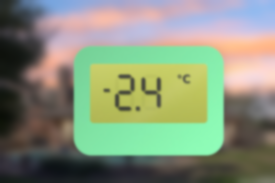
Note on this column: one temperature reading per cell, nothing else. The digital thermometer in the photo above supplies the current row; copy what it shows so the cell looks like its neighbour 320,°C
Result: -2.4,°C
